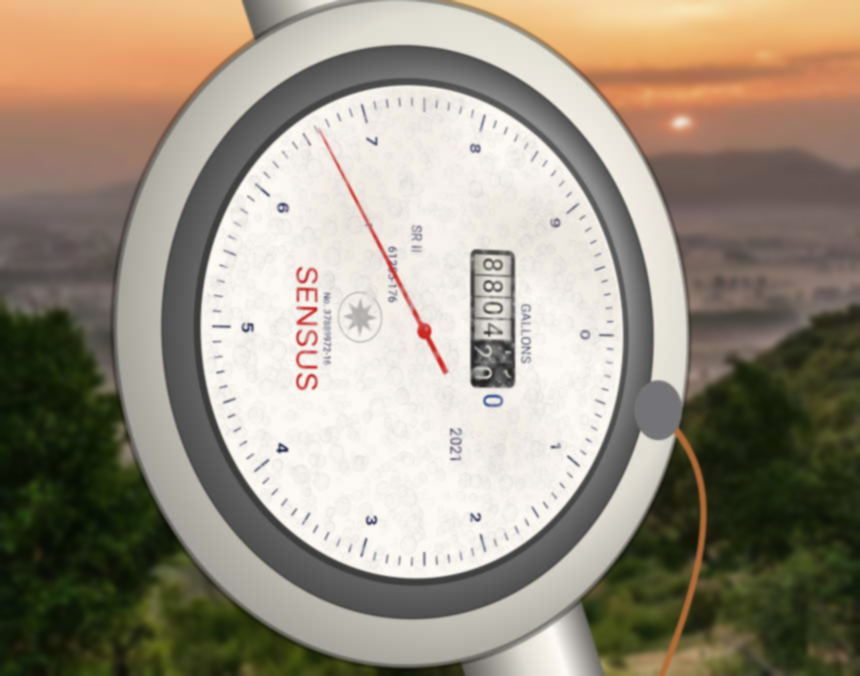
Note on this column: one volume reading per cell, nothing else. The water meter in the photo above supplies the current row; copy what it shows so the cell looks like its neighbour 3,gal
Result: 8804196.6,gal
